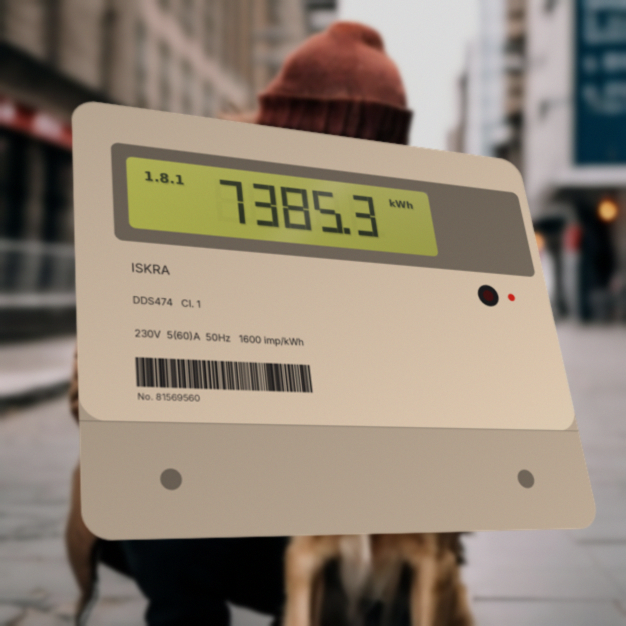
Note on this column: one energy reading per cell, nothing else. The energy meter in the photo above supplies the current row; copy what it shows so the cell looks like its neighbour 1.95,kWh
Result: 7385.3,kWh
